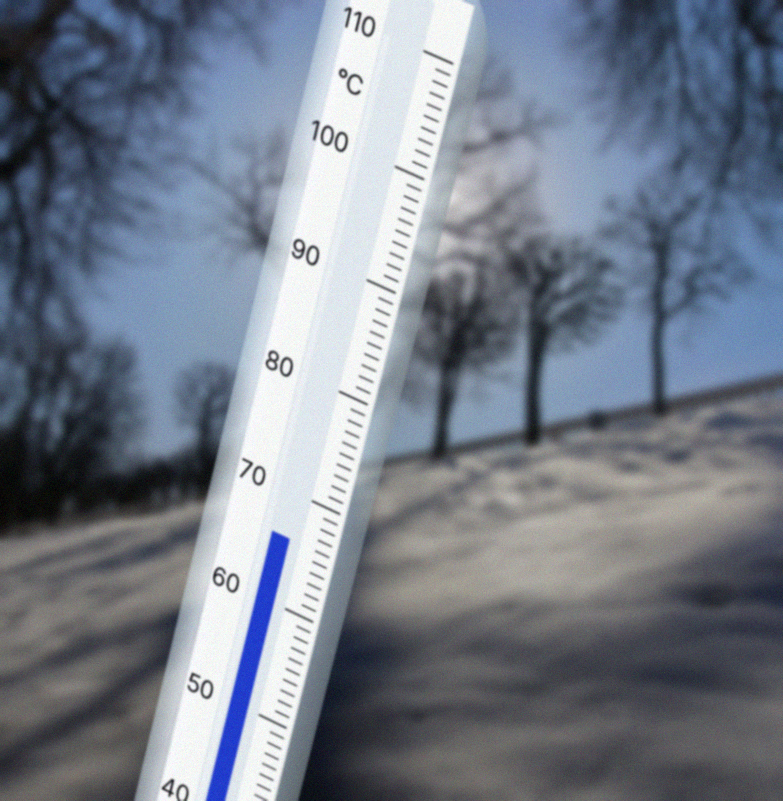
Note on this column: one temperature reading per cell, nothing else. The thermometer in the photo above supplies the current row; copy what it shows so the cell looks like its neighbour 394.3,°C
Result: 66,°C
